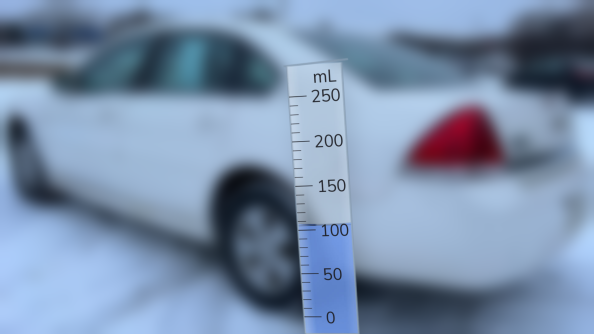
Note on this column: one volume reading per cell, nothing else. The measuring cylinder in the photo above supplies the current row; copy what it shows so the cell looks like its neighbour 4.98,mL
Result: 105,mL
